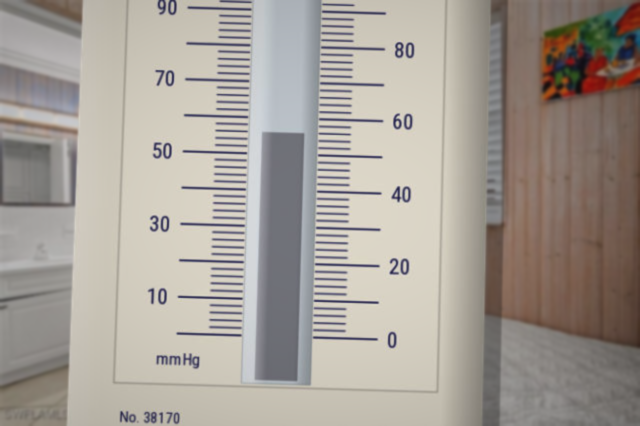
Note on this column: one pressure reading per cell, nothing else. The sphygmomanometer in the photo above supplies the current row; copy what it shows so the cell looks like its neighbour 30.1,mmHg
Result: 56,mmHg
